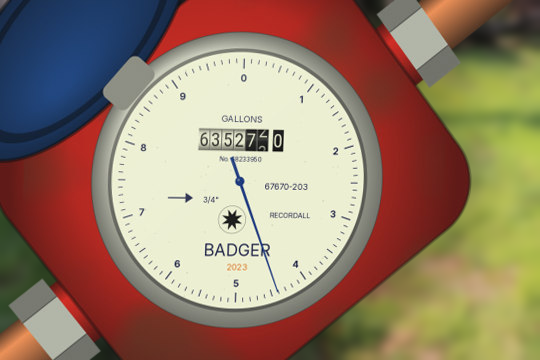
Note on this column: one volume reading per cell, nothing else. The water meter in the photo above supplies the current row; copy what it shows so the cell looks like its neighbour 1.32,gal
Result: 6352724.4,gal
